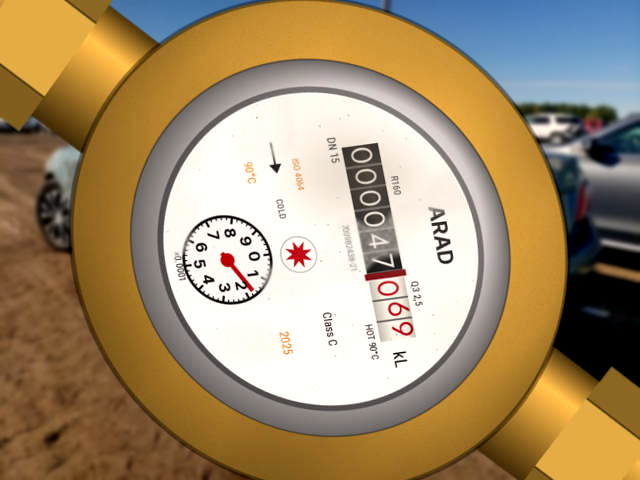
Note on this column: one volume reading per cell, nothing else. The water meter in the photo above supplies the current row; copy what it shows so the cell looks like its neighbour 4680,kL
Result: 47.0691,kL
